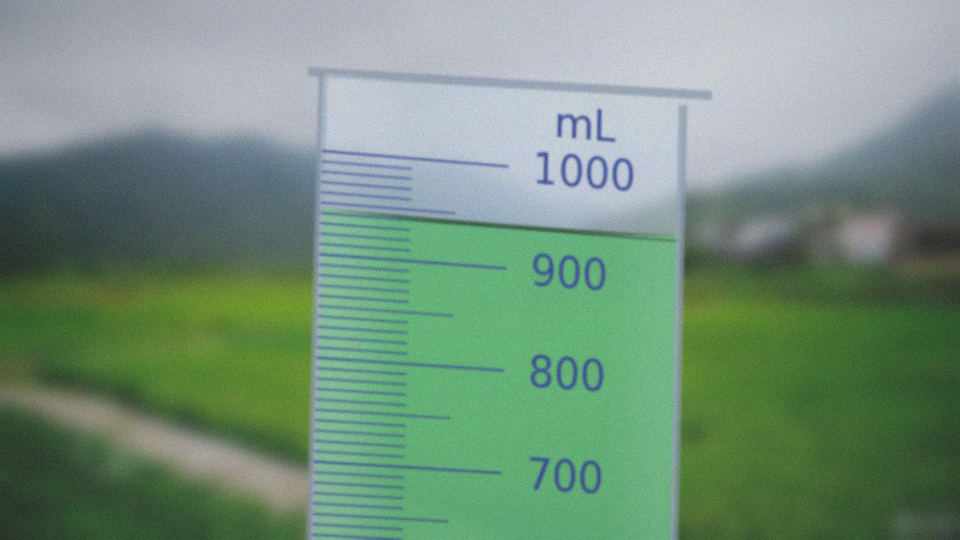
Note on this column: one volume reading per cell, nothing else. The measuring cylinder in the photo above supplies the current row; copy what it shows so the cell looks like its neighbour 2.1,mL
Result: 940,mL
